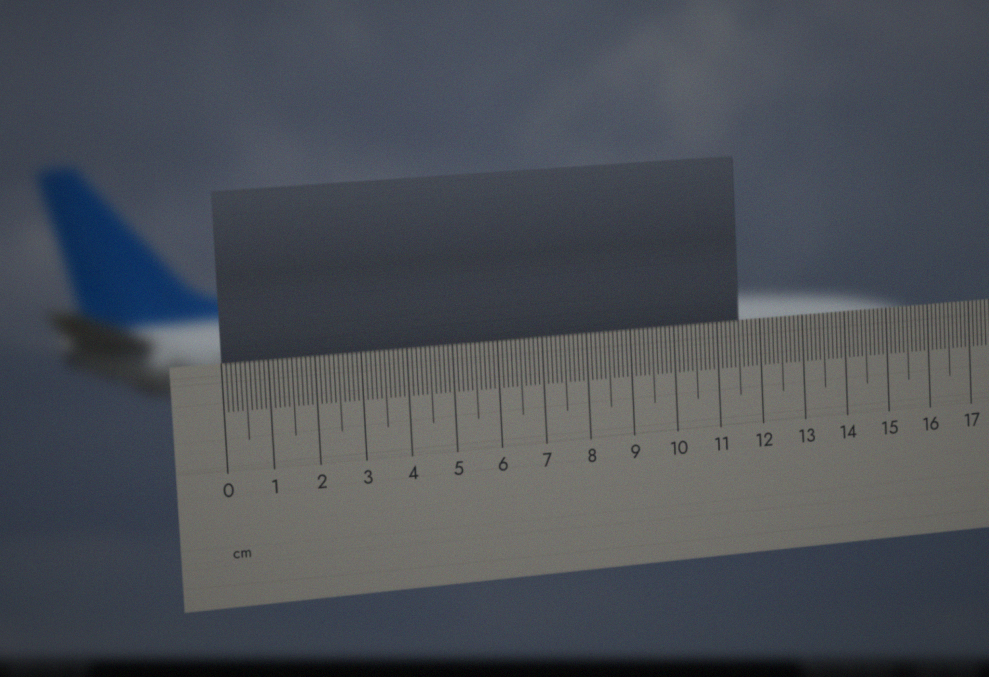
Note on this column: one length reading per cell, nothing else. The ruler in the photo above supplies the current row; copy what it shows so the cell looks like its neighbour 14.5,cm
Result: 11.5,cm
